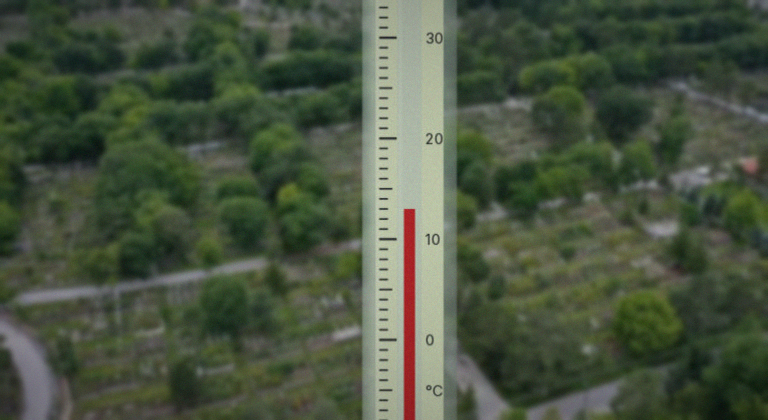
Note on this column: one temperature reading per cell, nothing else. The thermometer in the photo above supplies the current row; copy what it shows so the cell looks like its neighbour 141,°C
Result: 13,°C
